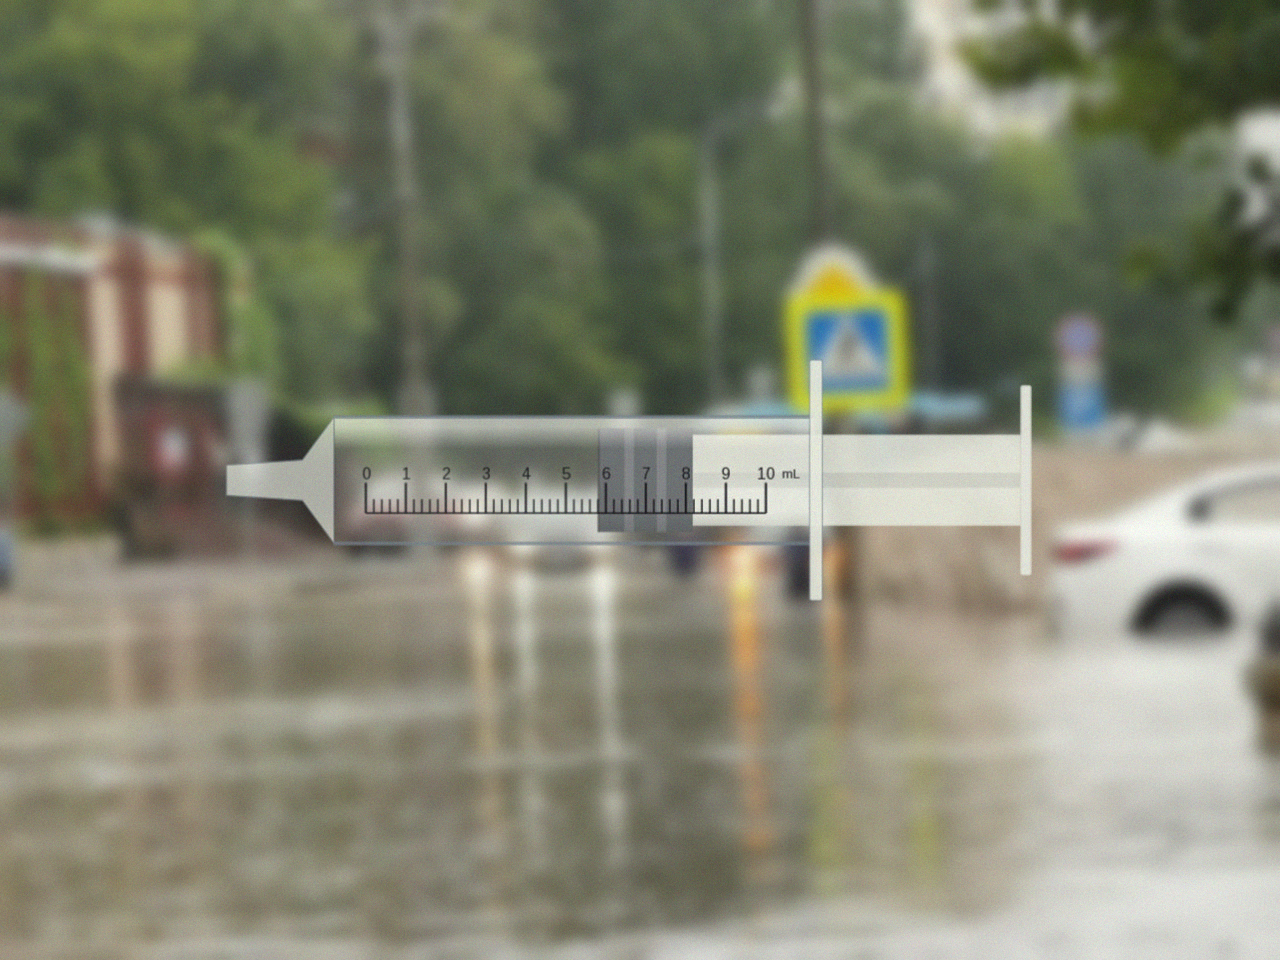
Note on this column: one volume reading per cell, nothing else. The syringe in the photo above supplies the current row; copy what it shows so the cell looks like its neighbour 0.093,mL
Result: 5.8,mL
